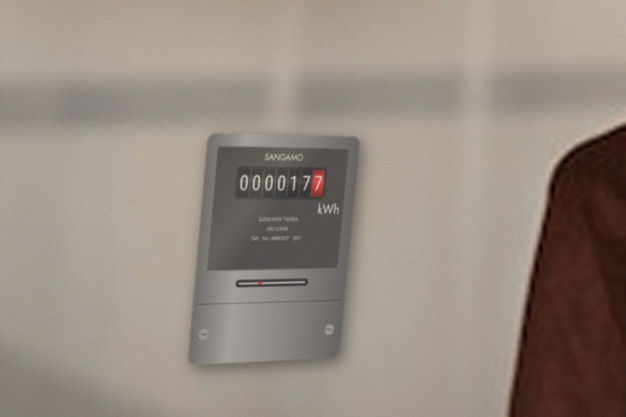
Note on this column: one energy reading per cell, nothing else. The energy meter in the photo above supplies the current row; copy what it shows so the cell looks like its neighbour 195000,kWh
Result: 17.7,kWh
